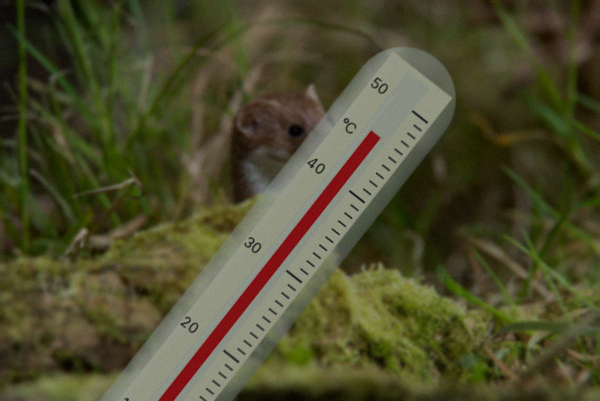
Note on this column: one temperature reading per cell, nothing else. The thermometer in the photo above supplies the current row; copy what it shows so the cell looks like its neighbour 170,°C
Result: 46,°C
